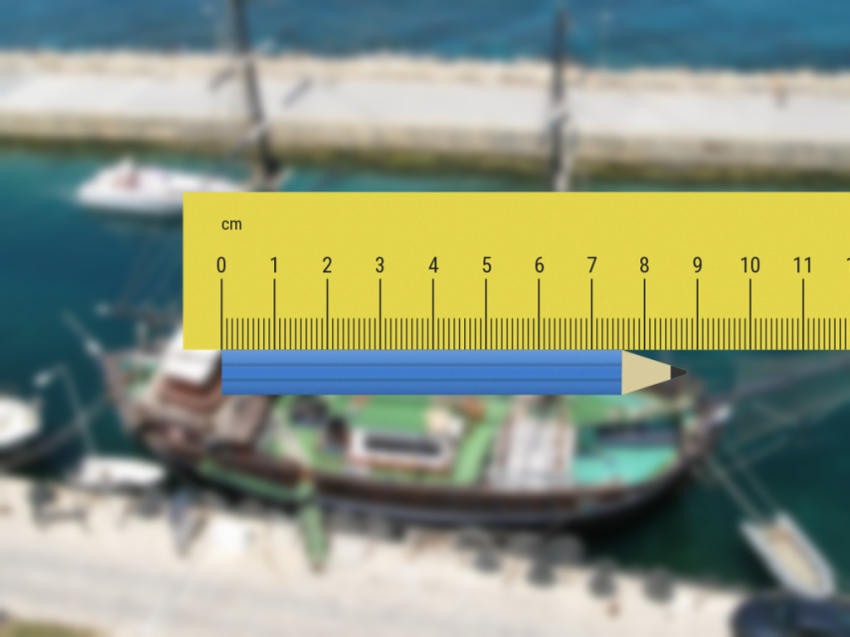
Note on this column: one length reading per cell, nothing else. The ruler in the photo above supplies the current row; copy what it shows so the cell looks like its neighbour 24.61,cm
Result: 8.8,cm
